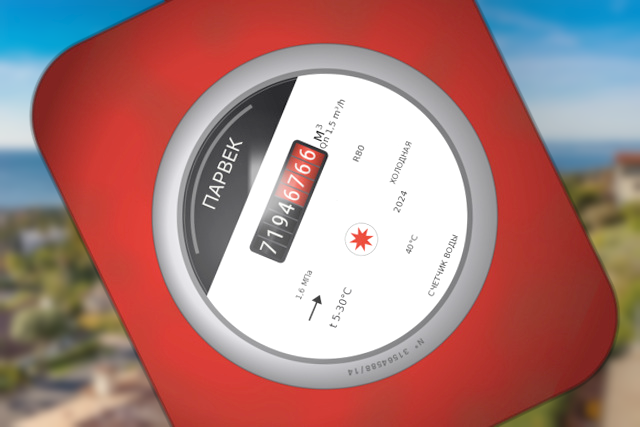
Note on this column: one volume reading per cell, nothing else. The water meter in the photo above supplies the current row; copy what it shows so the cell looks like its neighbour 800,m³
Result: 7194.6766,m³
